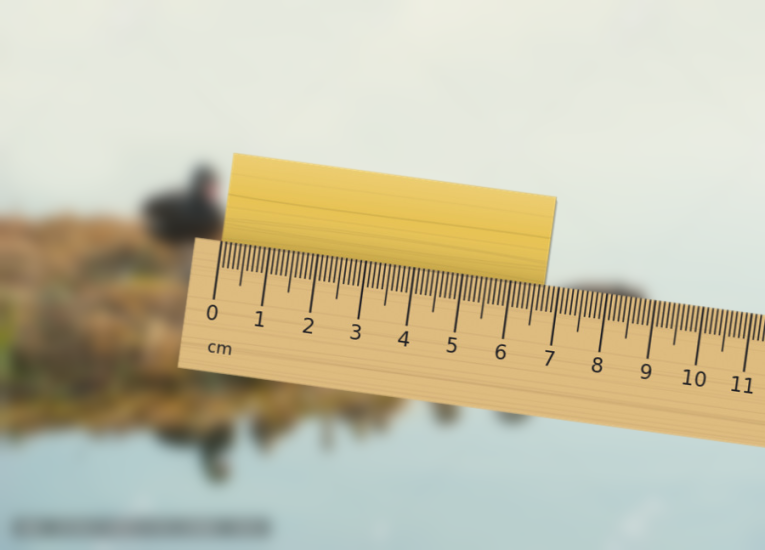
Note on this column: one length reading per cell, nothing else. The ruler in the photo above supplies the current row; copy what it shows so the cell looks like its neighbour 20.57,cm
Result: 6.7,cm
